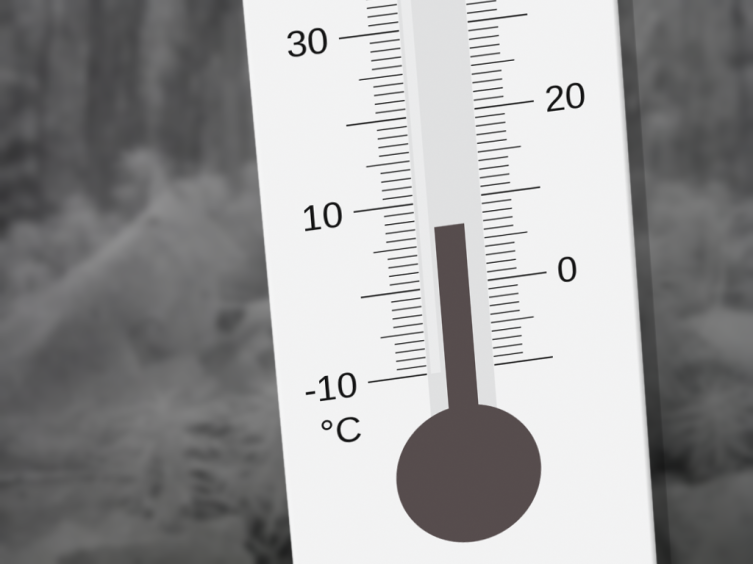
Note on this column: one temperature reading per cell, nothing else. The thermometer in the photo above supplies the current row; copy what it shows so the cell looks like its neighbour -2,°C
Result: 7,°C
